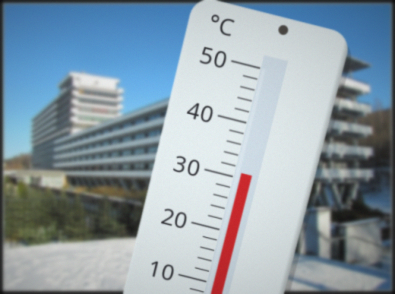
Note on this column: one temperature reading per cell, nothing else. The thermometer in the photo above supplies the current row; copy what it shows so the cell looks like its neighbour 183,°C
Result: 31,°C
